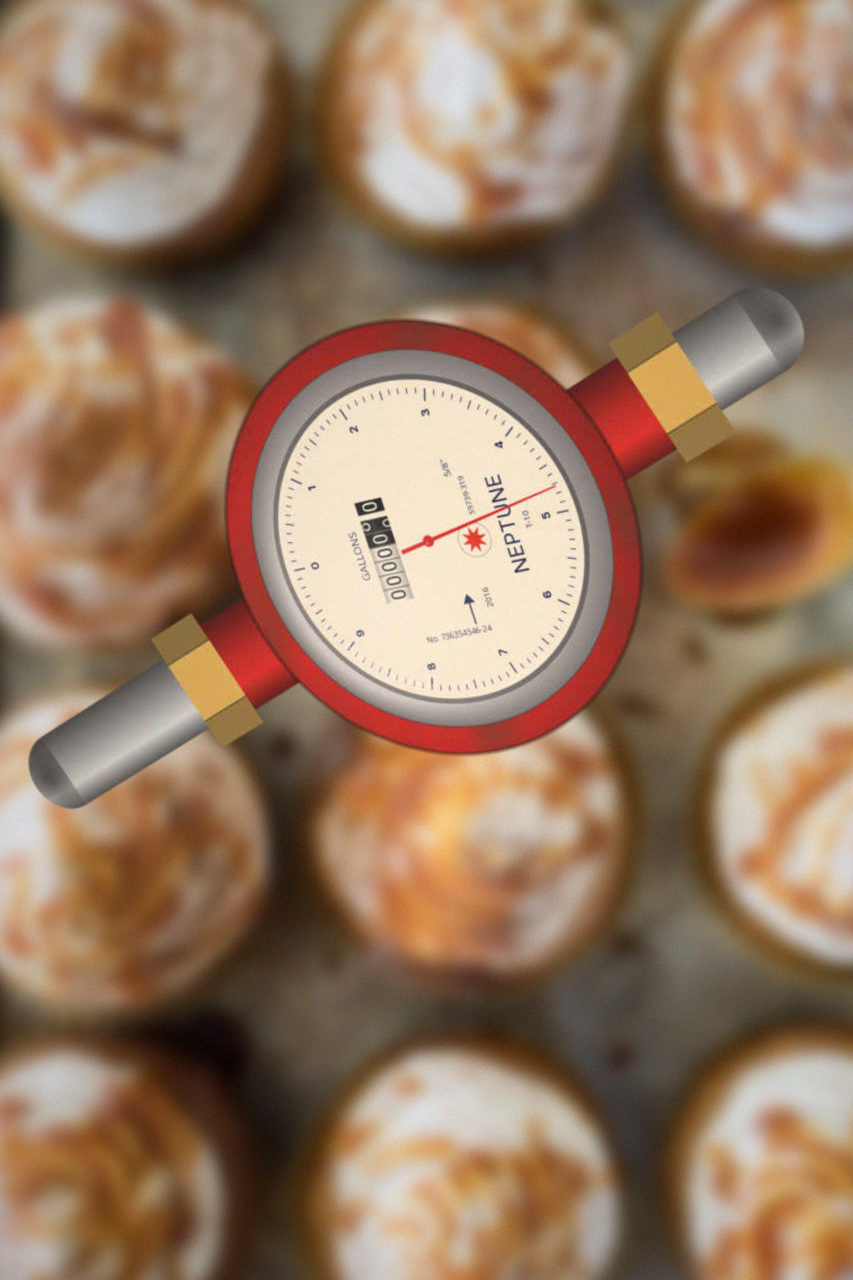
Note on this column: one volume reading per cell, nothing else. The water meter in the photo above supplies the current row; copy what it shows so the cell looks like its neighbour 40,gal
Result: 84.7,gal
